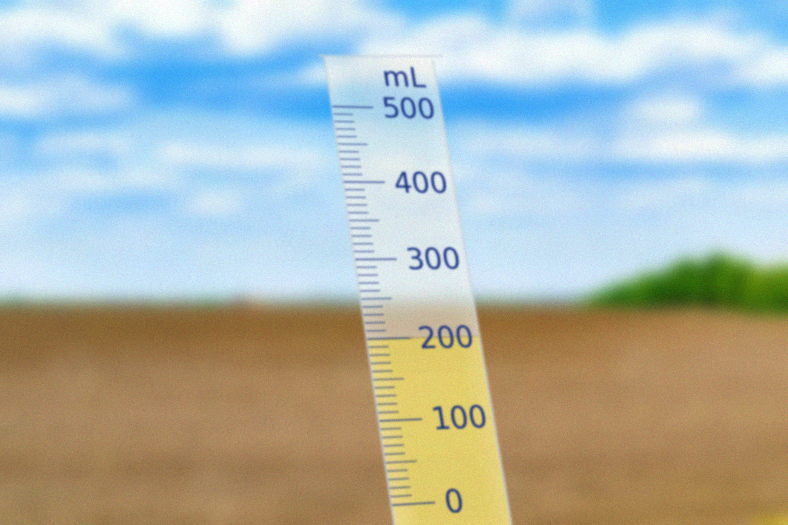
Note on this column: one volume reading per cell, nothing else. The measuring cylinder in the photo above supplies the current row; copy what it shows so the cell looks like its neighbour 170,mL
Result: 200,mL
